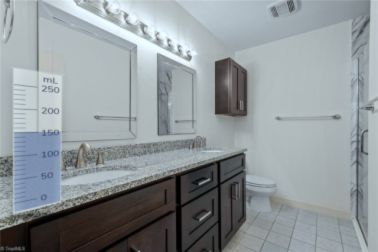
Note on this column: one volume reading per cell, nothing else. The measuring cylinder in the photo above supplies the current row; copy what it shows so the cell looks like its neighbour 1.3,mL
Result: 150,mL
